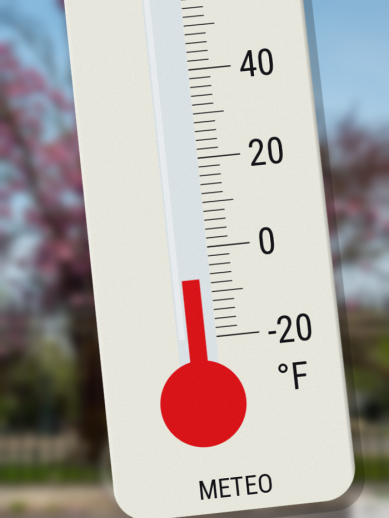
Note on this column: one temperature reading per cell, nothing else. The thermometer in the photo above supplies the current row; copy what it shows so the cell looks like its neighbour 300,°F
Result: -7,°F
